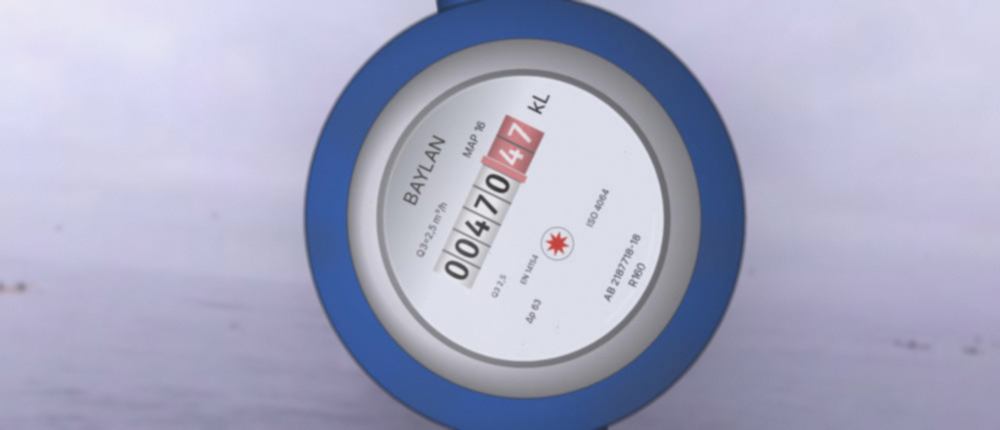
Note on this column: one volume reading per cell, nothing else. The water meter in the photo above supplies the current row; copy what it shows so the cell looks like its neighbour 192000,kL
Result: 470.47,kL
